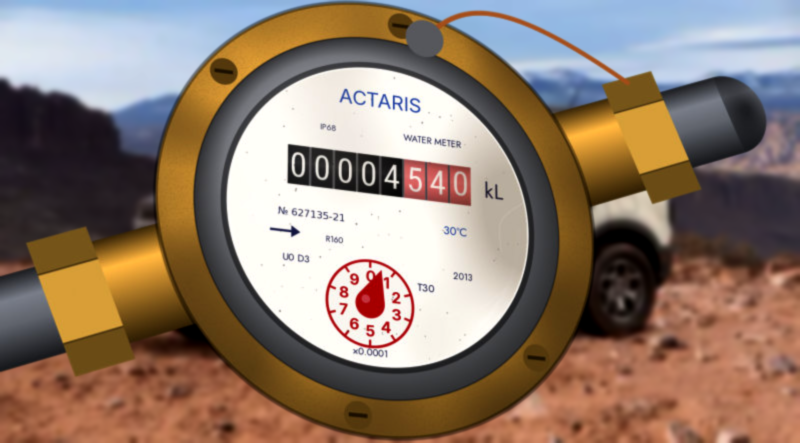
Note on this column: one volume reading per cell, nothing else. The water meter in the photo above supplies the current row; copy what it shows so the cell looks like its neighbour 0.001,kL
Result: 4.5400,kL
